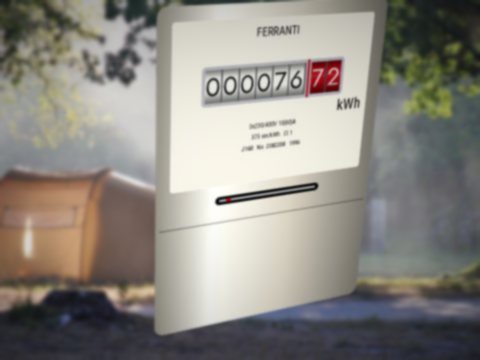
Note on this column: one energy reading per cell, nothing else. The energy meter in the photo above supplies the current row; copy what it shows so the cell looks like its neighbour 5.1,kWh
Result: 76.72,kWh
